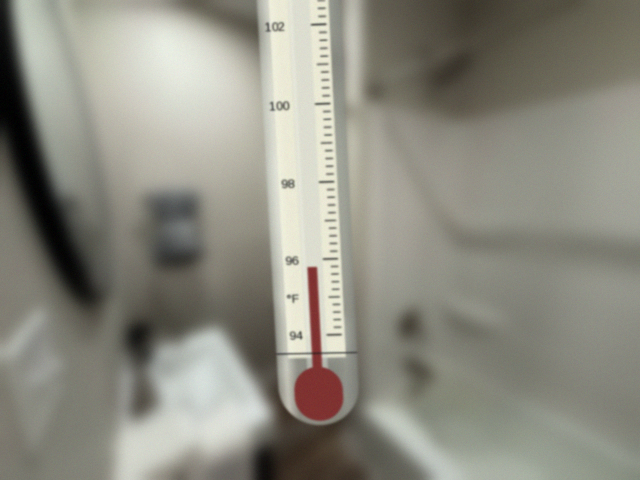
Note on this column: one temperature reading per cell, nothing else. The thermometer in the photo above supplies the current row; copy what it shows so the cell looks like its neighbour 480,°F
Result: 95.8,°F
